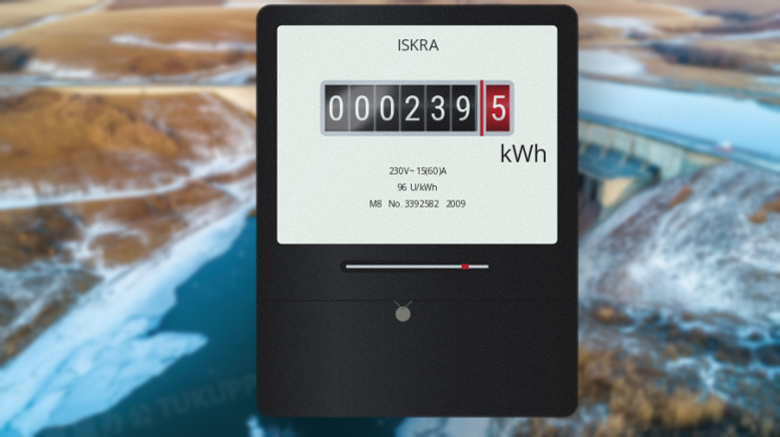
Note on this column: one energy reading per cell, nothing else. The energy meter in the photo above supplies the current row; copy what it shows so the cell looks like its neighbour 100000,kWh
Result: 239.5,kWh
